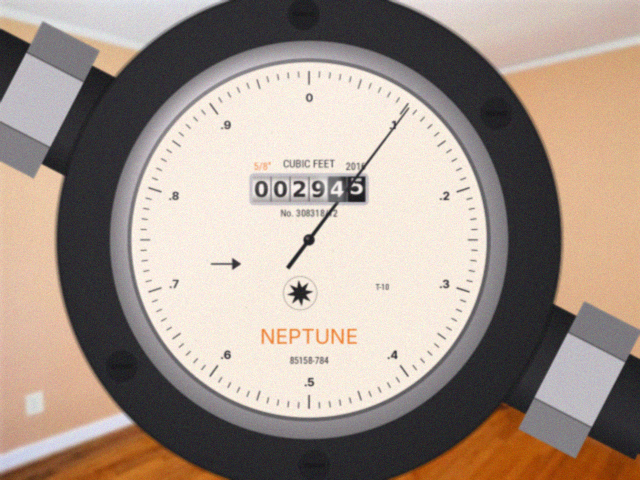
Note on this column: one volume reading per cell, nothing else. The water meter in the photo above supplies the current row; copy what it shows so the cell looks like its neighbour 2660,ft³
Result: 2945.10,ft³
